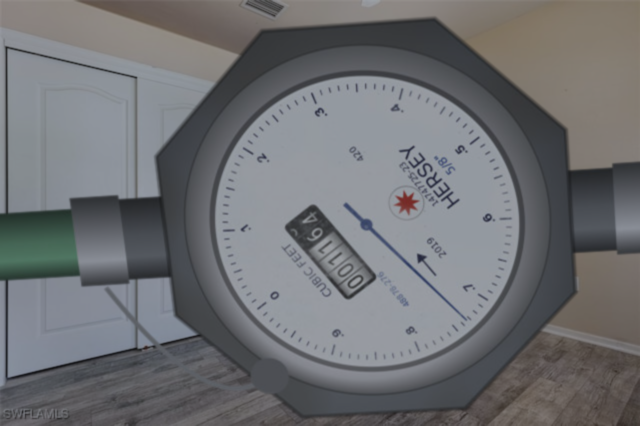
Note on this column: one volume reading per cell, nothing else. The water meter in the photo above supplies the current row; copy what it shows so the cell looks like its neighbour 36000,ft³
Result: 1163.73,ft³
